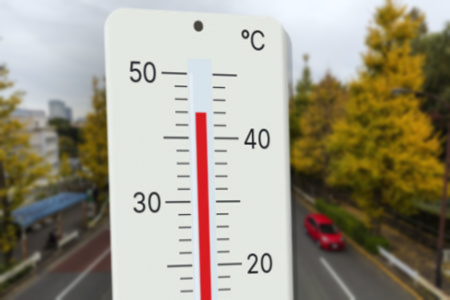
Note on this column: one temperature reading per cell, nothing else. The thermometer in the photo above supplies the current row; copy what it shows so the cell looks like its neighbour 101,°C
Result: 44,°C
